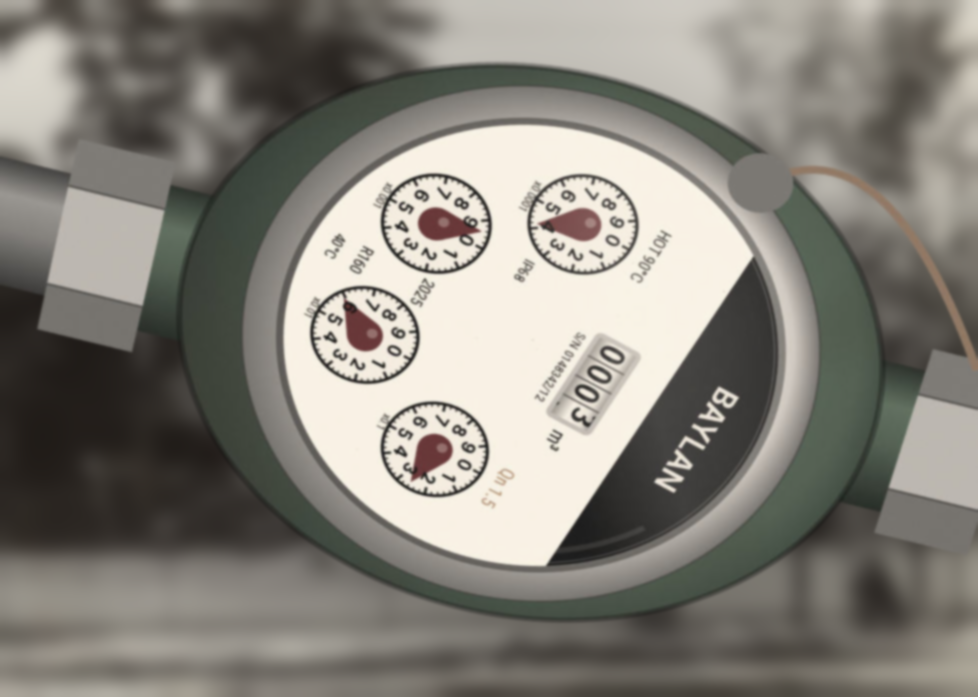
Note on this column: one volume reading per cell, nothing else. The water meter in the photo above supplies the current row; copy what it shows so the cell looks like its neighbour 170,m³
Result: 3.2594,m³
